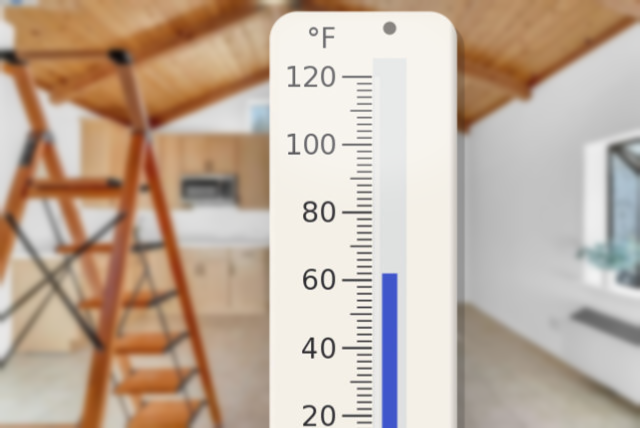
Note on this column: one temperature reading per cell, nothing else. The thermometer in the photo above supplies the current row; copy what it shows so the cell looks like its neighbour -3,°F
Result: 62,°F
